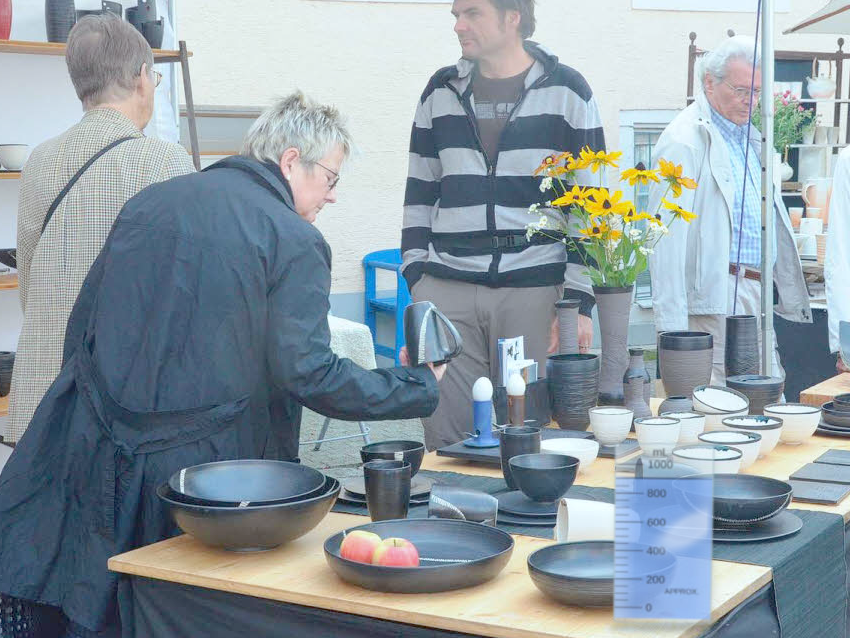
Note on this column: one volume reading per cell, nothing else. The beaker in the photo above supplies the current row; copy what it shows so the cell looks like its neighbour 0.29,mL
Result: 900,mL
